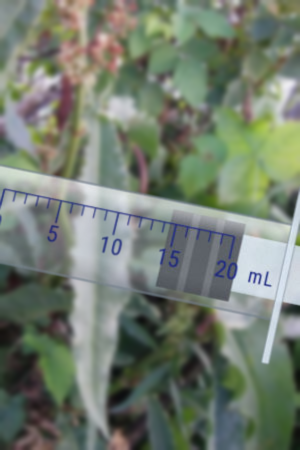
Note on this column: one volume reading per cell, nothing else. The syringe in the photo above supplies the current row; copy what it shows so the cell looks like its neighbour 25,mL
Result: 14.5,mL
